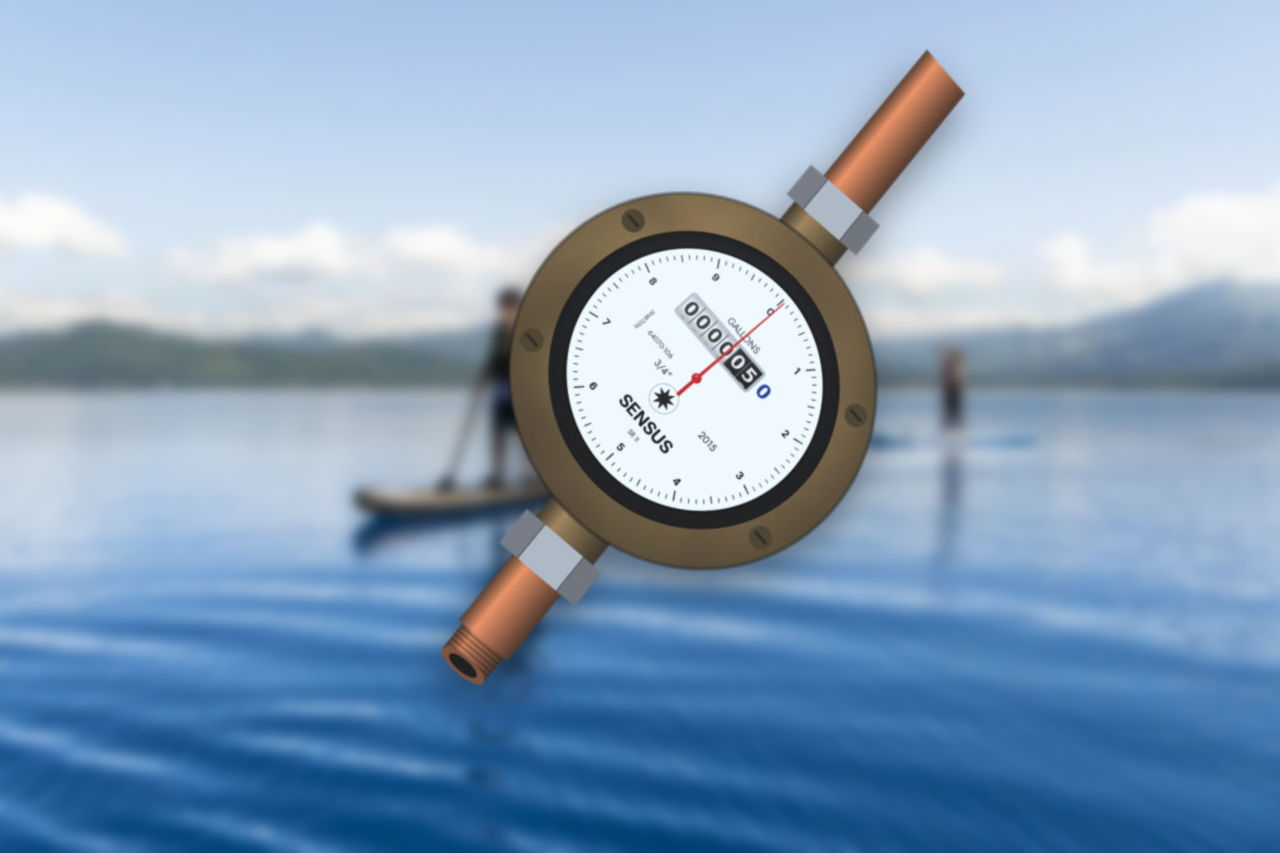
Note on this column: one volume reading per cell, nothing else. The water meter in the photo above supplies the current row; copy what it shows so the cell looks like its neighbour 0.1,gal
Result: 50.0,gal
